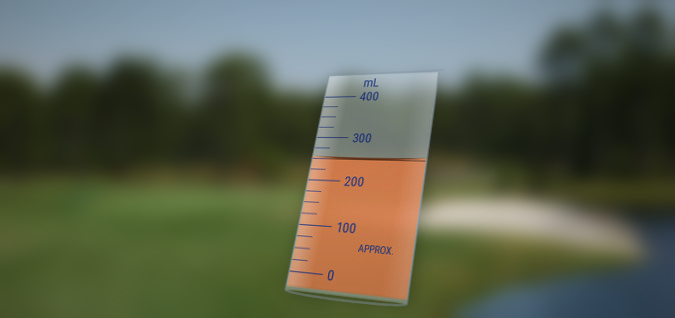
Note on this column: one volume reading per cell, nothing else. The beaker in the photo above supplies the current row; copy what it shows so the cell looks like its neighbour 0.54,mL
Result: 250,mL
